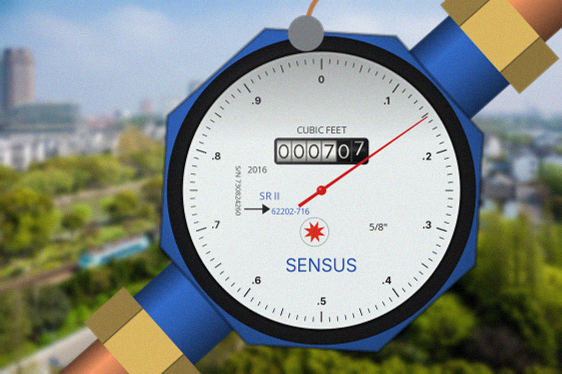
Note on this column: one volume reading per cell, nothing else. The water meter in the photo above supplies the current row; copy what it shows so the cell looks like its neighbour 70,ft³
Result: 707.15,ft³
